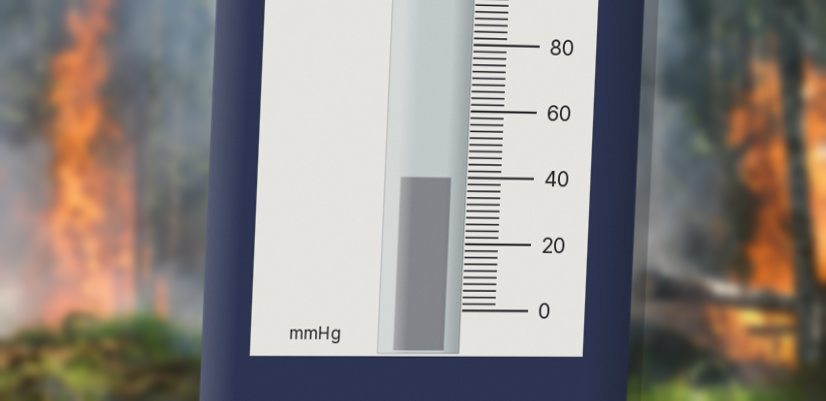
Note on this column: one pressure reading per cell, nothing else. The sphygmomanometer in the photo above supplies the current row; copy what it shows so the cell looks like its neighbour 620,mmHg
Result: 40,mmHg
